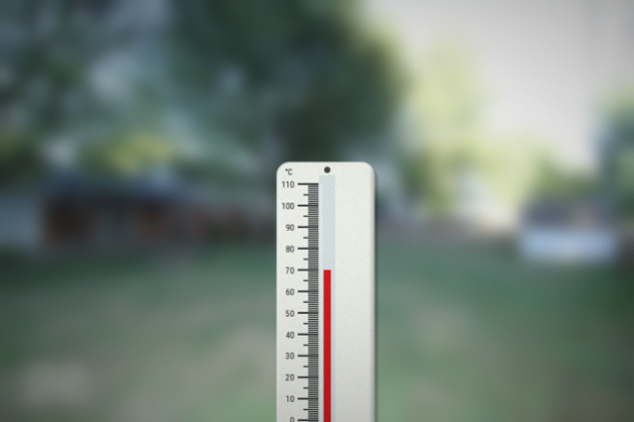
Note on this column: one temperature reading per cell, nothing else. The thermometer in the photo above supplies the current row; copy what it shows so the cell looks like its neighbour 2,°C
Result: 70,°C
